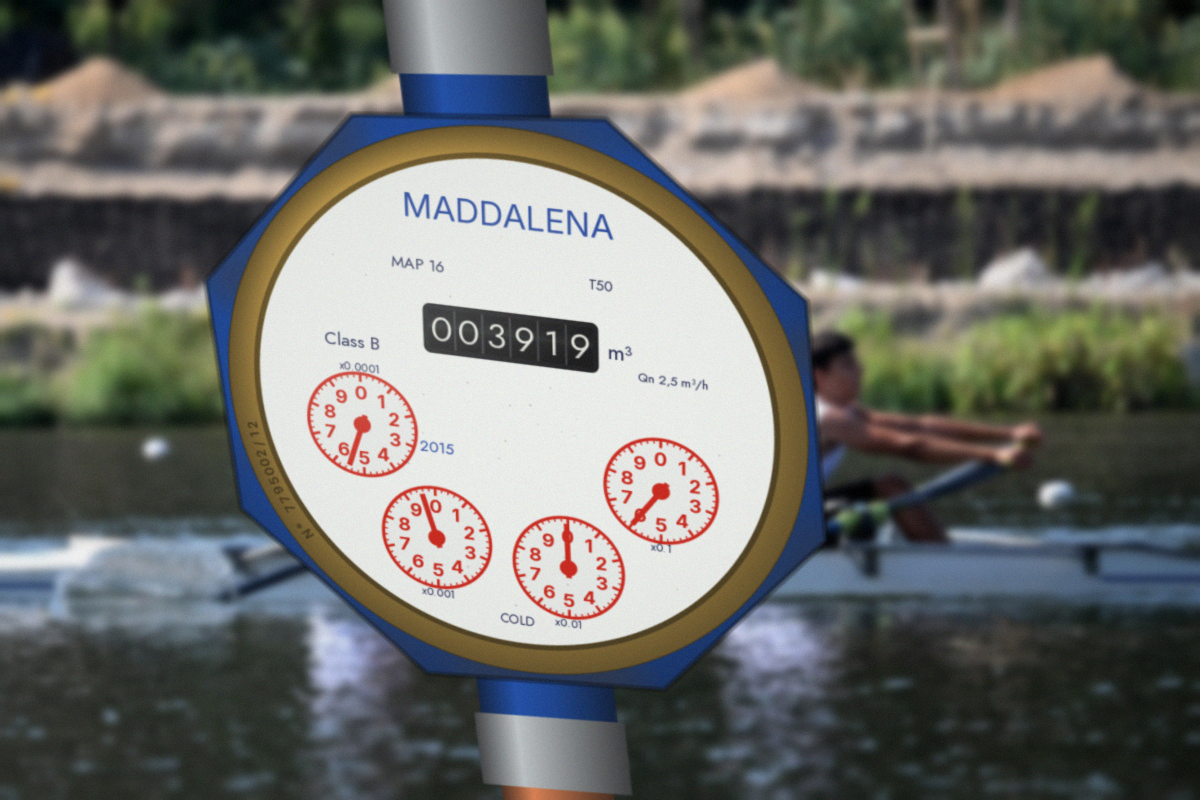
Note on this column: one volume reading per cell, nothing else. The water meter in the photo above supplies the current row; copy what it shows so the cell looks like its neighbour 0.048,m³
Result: 3919.5995,m³
